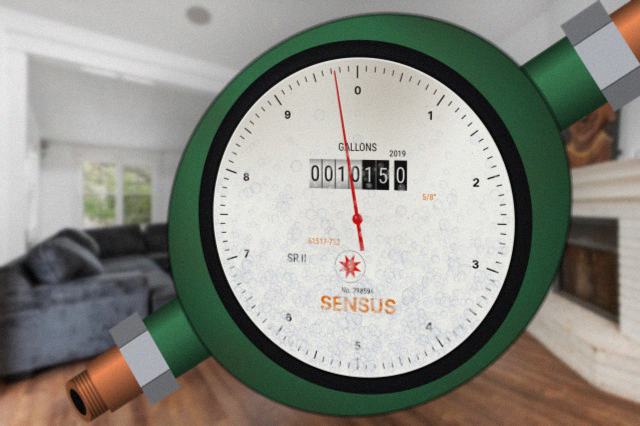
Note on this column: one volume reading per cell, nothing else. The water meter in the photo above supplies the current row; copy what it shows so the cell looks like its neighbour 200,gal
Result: 10149.7,gal
